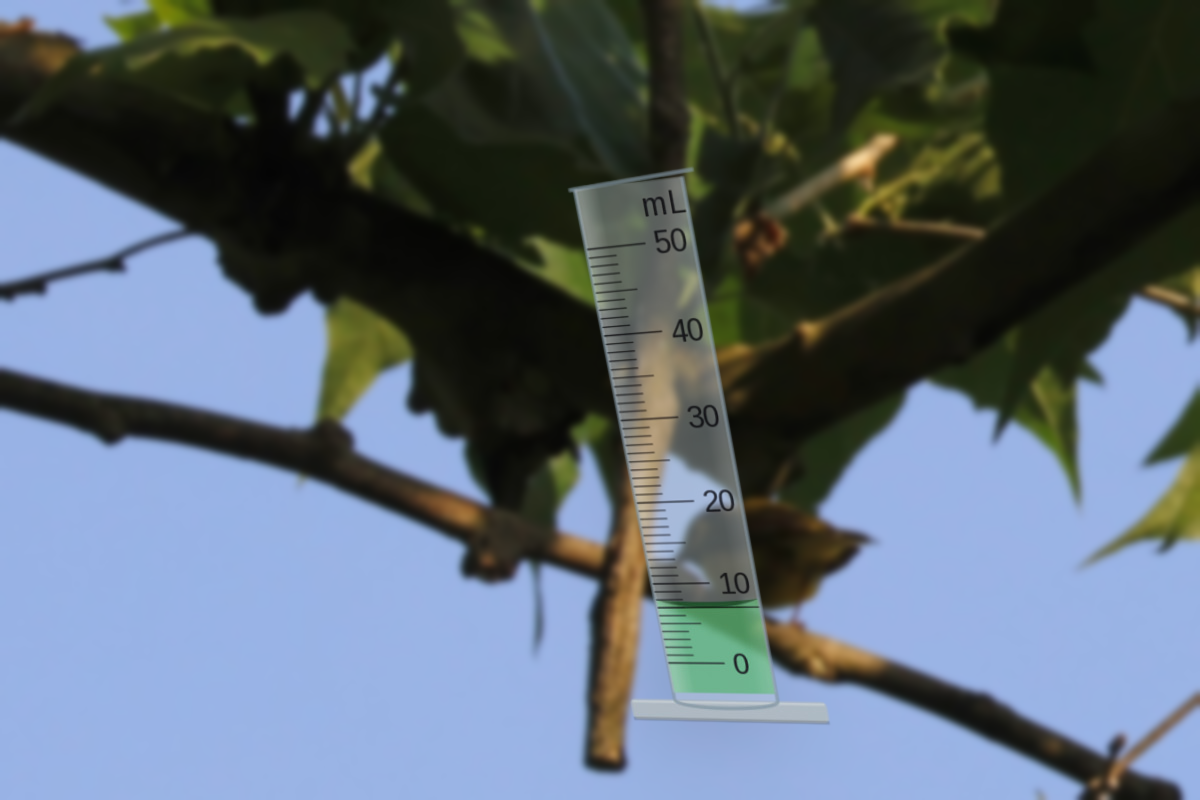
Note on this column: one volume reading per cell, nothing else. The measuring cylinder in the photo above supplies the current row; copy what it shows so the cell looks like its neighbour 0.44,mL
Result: 7,mL
